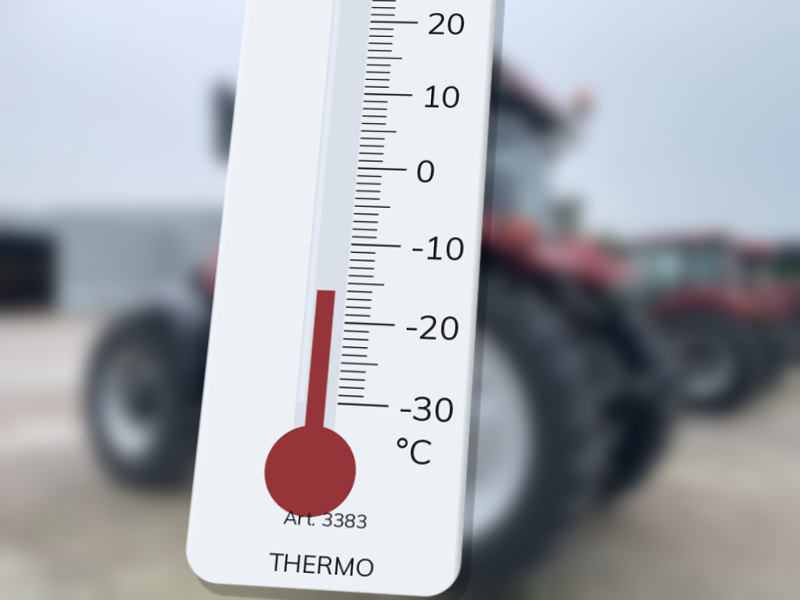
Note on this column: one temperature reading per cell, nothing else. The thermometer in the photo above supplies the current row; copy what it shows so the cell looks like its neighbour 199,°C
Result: -16,°C
